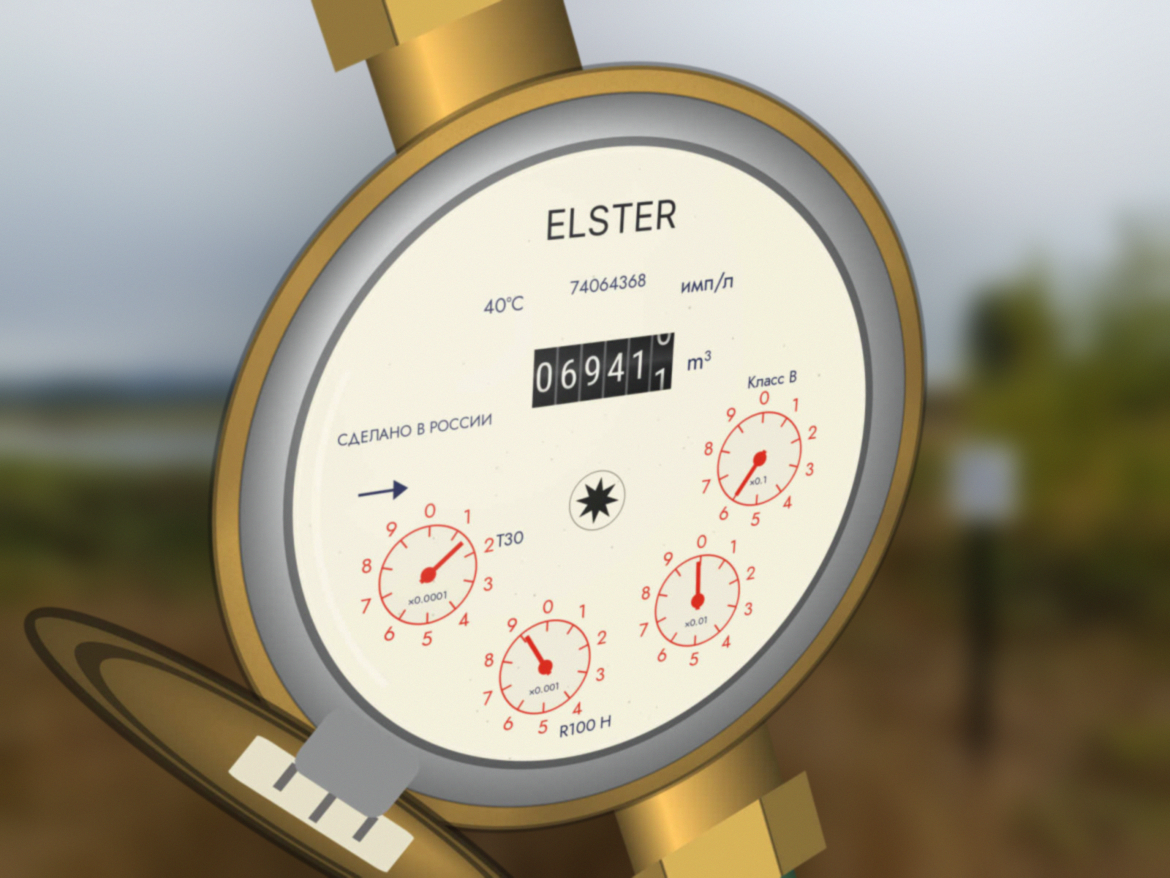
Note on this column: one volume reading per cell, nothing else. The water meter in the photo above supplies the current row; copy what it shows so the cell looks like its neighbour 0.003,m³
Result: 69410.5991,m³
